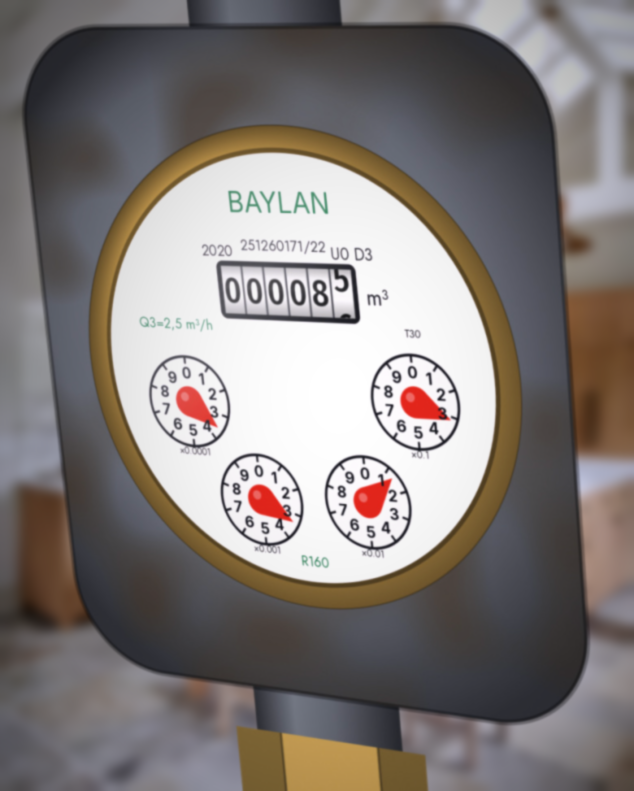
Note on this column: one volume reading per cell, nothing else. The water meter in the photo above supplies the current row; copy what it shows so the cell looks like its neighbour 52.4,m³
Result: 85.3133,m³
